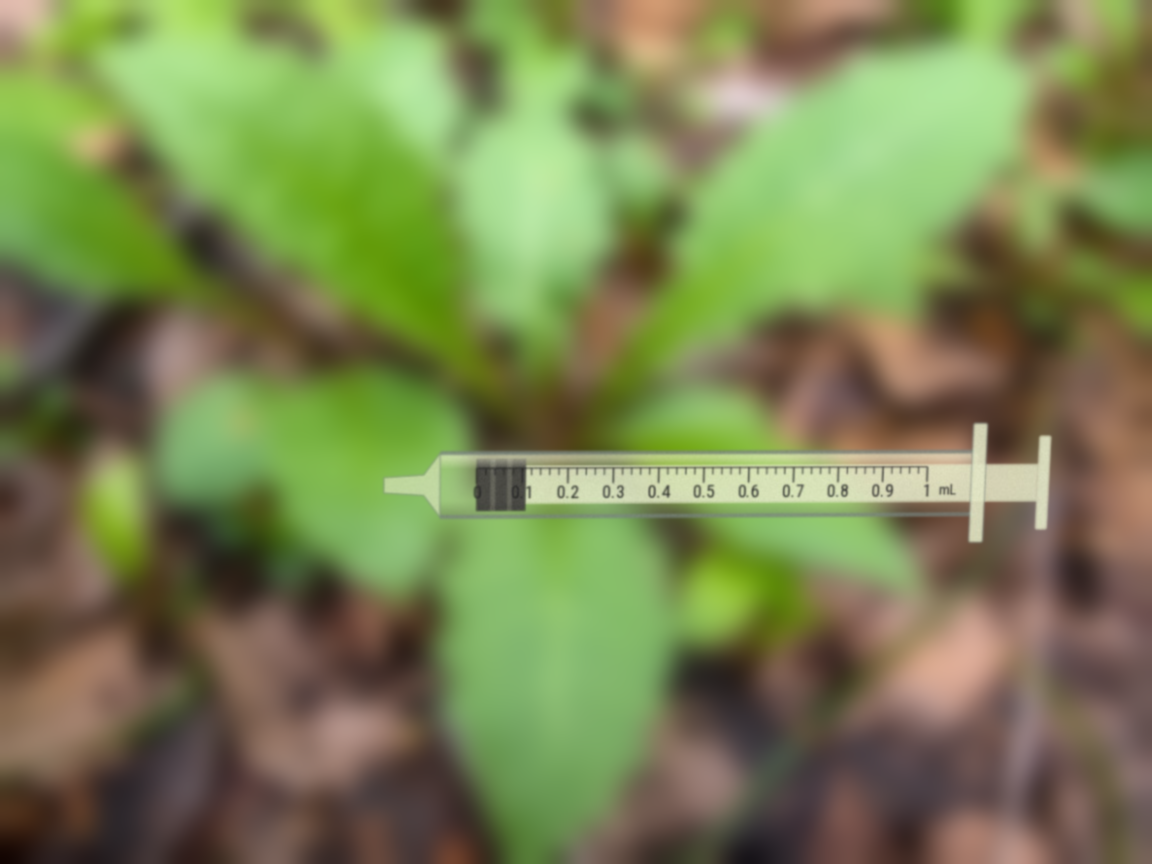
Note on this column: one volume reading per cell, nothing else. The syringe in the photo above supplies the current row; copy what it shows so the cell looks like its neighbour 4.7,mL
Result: 0,mL
